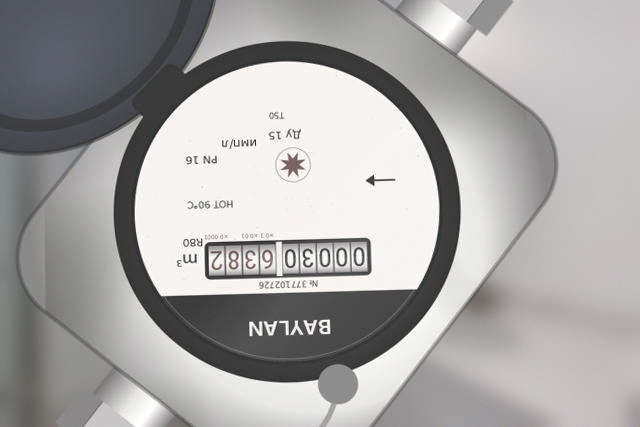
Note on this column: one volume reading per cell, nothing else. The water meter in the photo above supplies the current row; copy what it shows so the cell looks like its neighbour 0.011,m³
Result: 30.6382,m³
